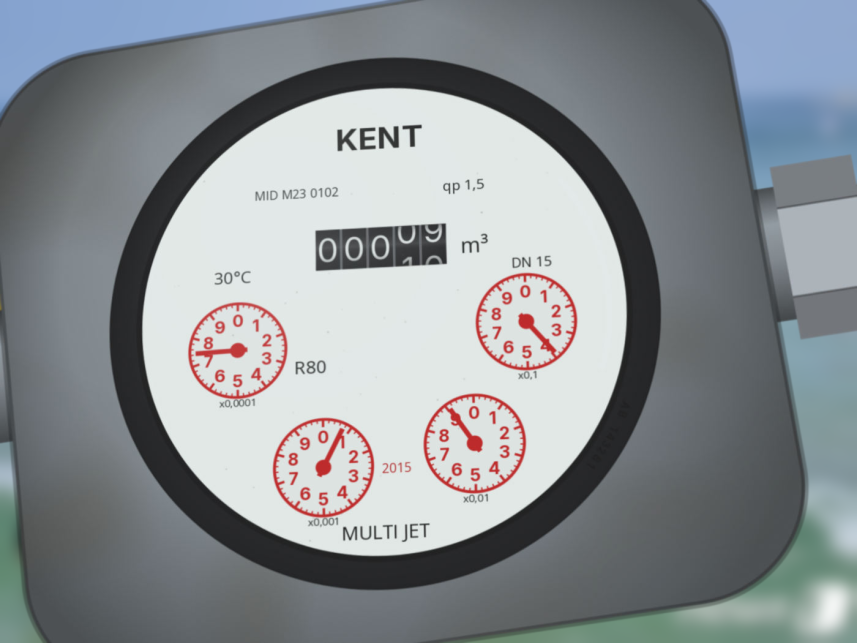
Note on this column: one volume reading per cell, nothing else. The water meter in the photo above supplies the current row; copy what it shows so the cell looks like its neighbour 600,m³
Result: 9.3907,m³
